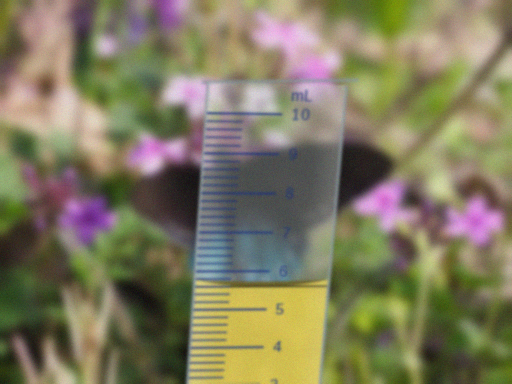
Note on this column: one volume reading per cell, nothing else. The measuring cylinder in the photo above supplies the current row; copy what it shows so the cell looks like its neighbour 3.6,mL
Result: 5.6,mL
